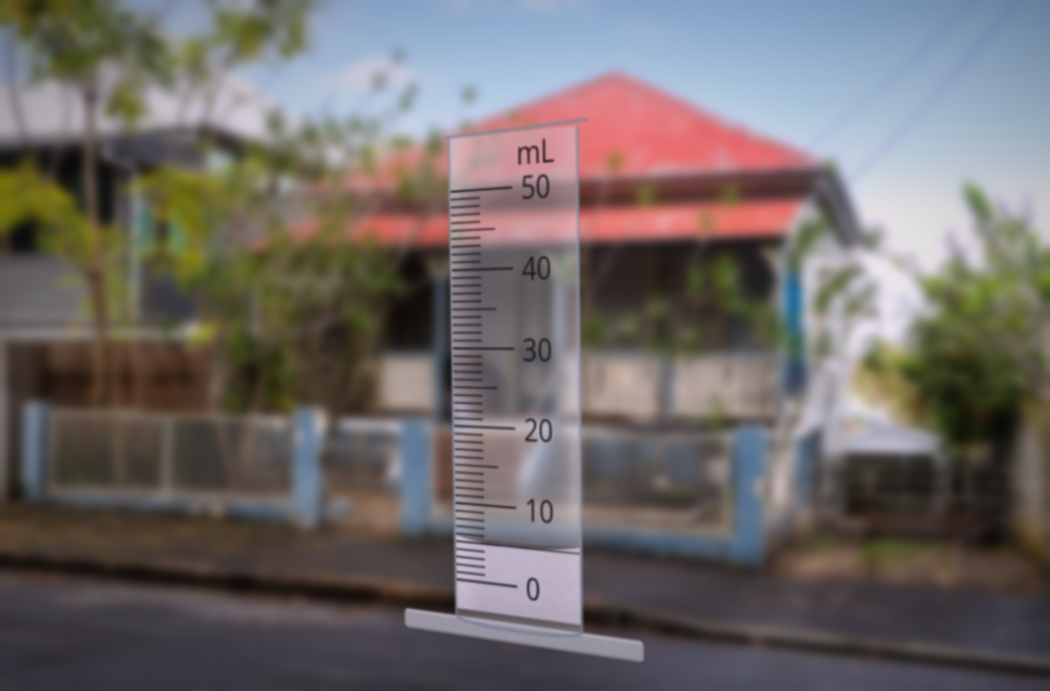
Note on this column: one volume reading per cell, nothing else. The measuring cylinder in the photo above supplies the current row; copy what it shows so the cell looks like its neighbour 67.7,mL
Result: 5,mL
